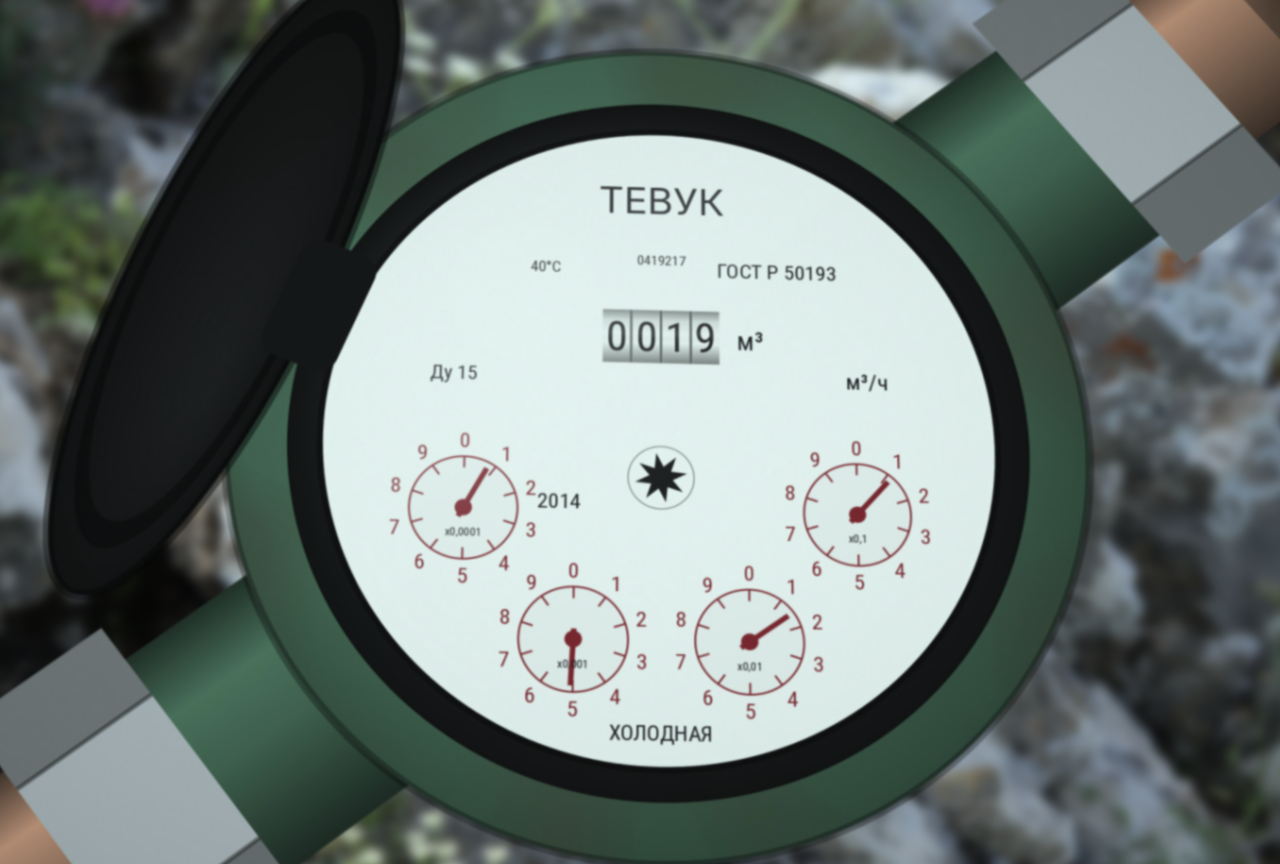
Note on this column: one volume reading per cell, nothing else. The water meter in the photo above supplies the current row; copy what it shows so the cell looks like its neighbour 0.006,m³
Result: 19.1150,m³
